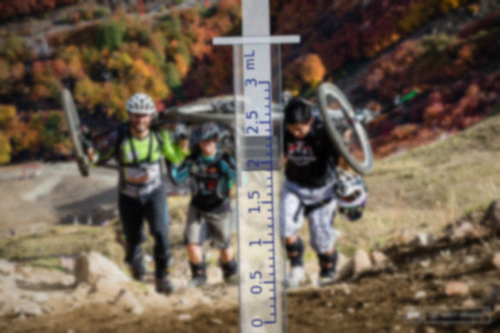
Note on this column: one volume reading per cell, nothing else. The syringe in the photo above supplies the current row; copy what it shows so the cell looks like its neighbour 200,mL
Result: 1.9,mL
